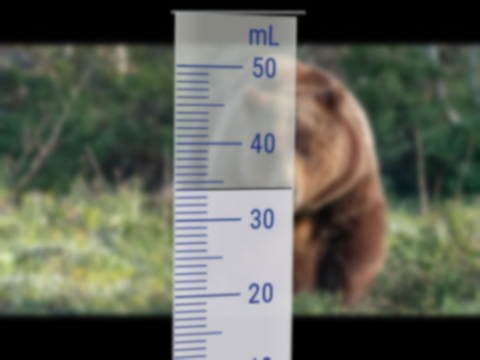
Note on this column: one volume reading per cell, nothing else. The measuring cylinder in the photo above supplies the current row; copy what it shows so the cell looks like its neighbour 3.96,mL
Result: 34,mL
